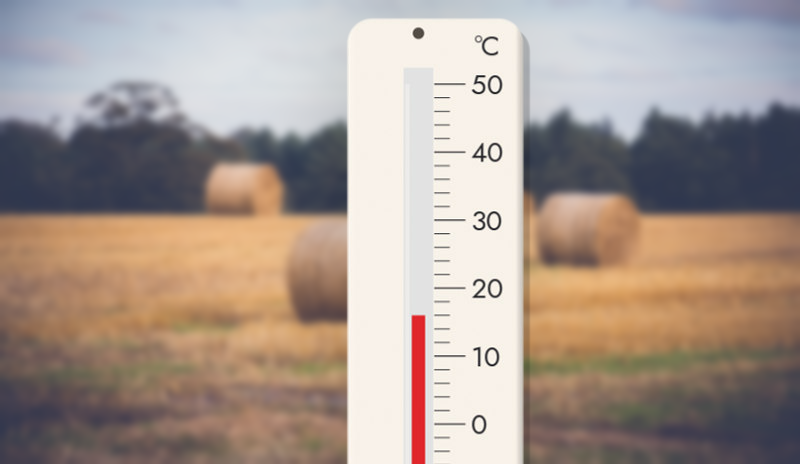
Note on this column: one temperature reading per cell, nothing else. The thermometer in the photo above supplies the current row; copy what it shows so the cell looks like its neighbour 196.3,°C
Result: 16,°C
